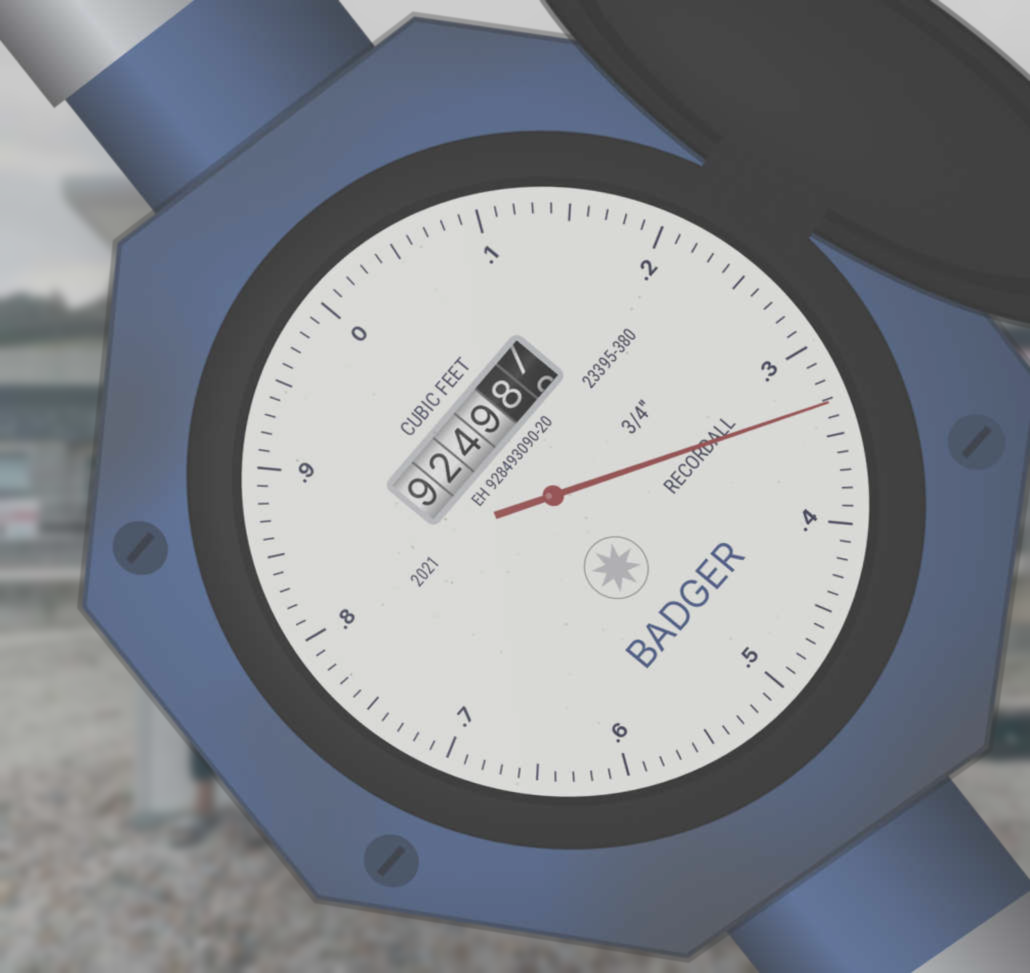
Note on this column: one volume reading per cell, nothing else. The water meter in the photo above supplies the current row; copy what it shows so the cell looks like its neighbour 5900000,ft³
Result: 924987.33,ft³
